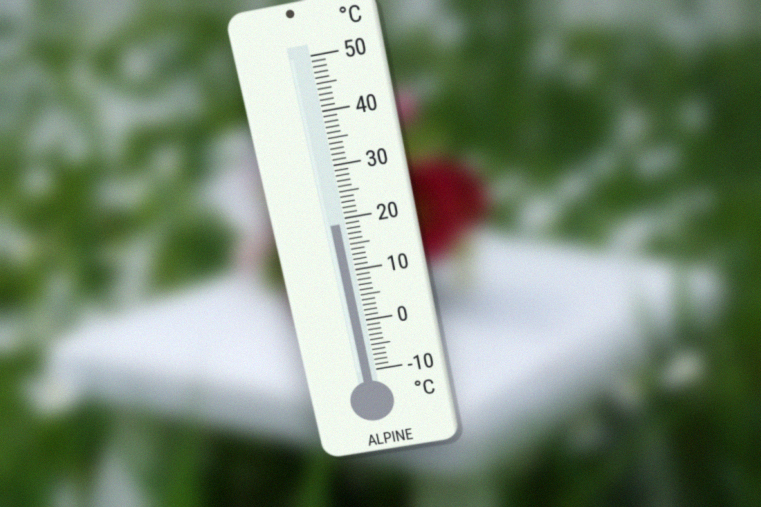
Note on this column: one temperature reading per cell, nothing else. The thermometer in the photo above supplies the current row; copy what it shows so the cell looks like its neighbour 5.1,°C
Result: 19,°C
